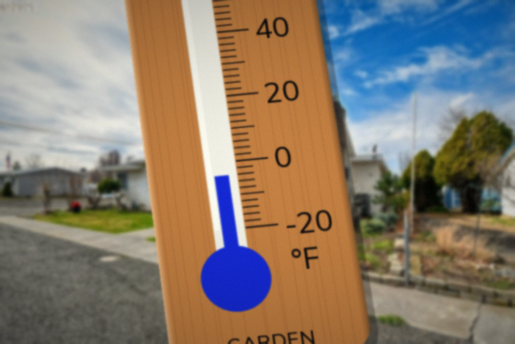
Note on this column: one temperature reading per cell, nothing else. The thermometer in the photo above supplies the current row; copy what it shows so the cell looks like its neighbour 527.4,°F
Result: -4,°F
